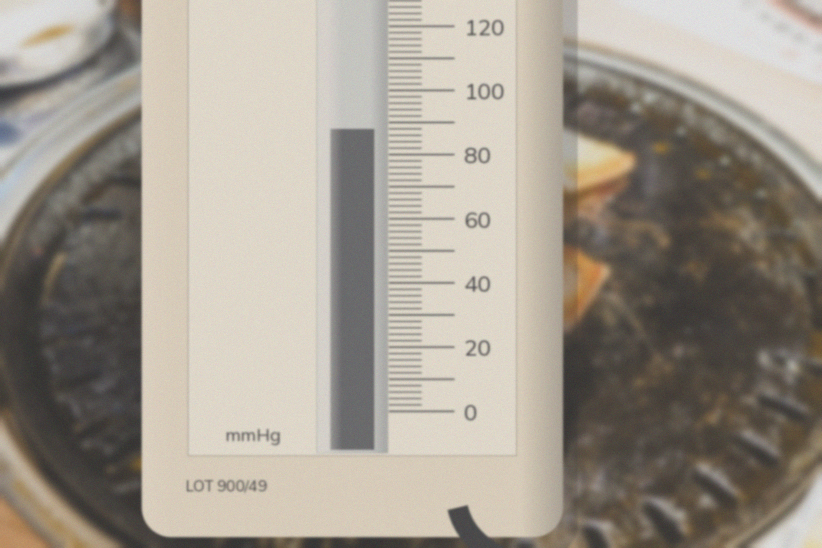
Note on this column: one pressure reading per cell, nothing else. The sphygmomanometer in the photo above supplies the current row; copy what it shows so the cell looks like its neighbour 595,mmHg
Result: 88,mmHg
